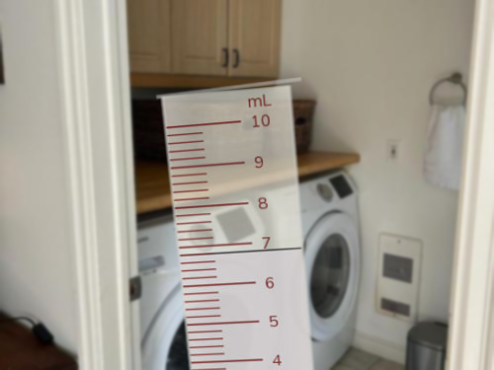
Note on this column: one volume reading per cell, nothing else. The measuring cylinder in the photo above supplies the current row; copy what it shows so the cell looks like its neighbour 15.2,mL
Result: 6.8,mL
